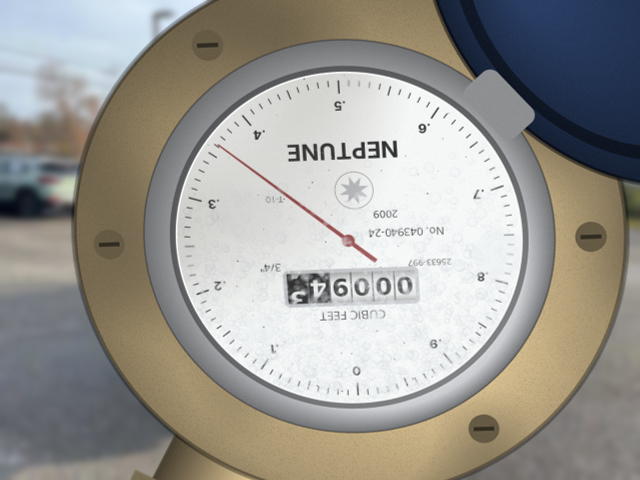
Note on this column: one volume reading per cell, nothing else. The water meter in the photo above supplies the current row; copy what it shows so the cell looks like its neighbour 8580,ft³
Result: 943.36,ft³
